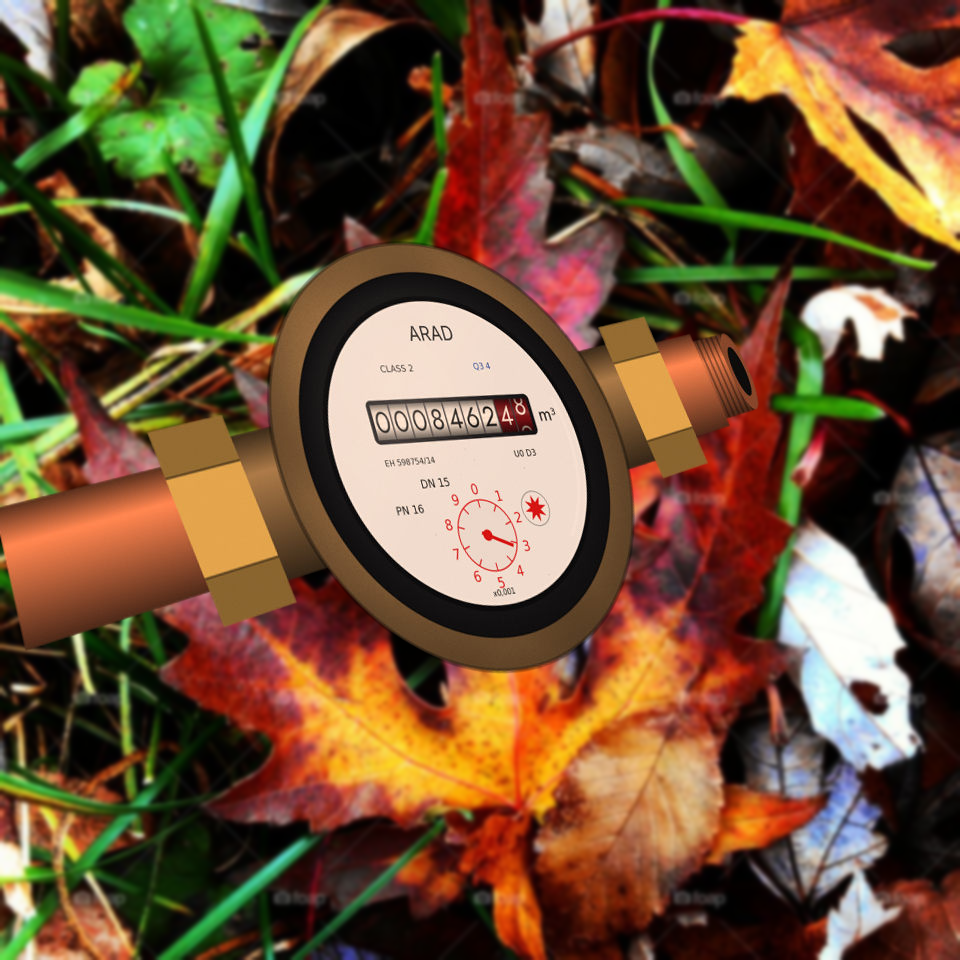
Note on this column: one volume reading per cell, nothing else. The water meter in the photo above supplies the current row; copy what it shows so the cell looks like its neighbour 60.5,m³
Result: 8462.483,m³
